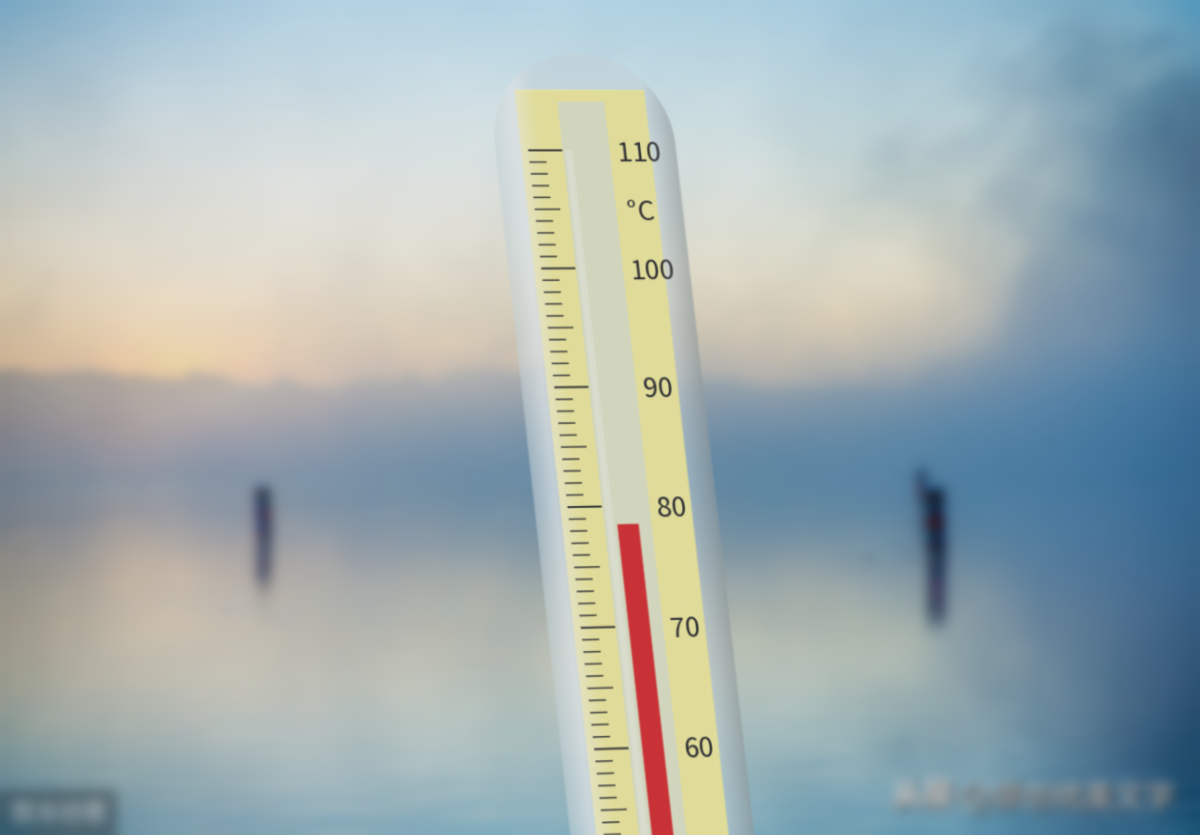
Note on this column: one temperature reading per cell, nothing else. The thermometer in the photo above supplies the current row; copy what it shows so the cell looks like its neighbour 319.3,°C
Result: 78.5,°C
